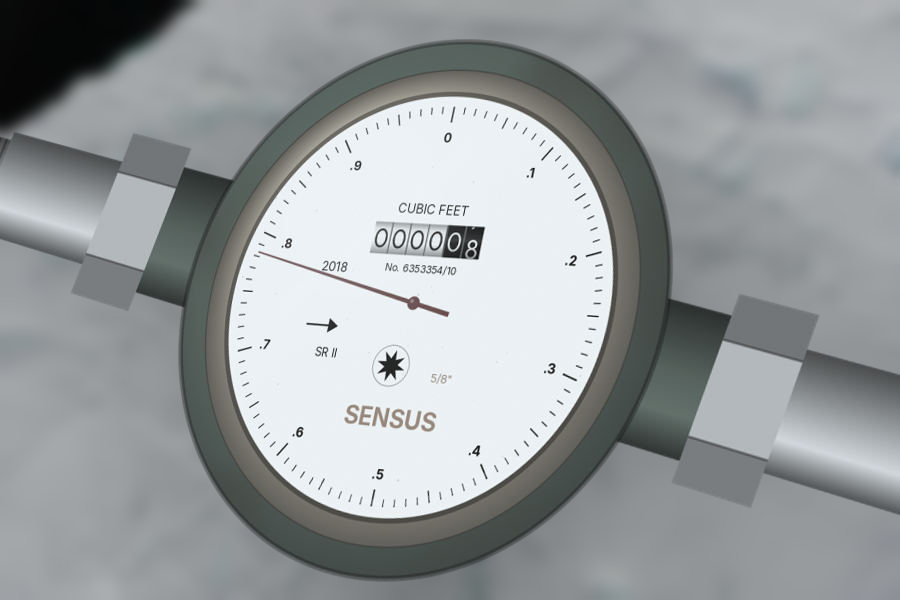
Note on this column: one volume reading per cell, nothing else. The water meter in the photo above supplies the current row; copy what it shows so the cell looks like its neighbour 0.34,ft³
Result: 7.78,ft³
